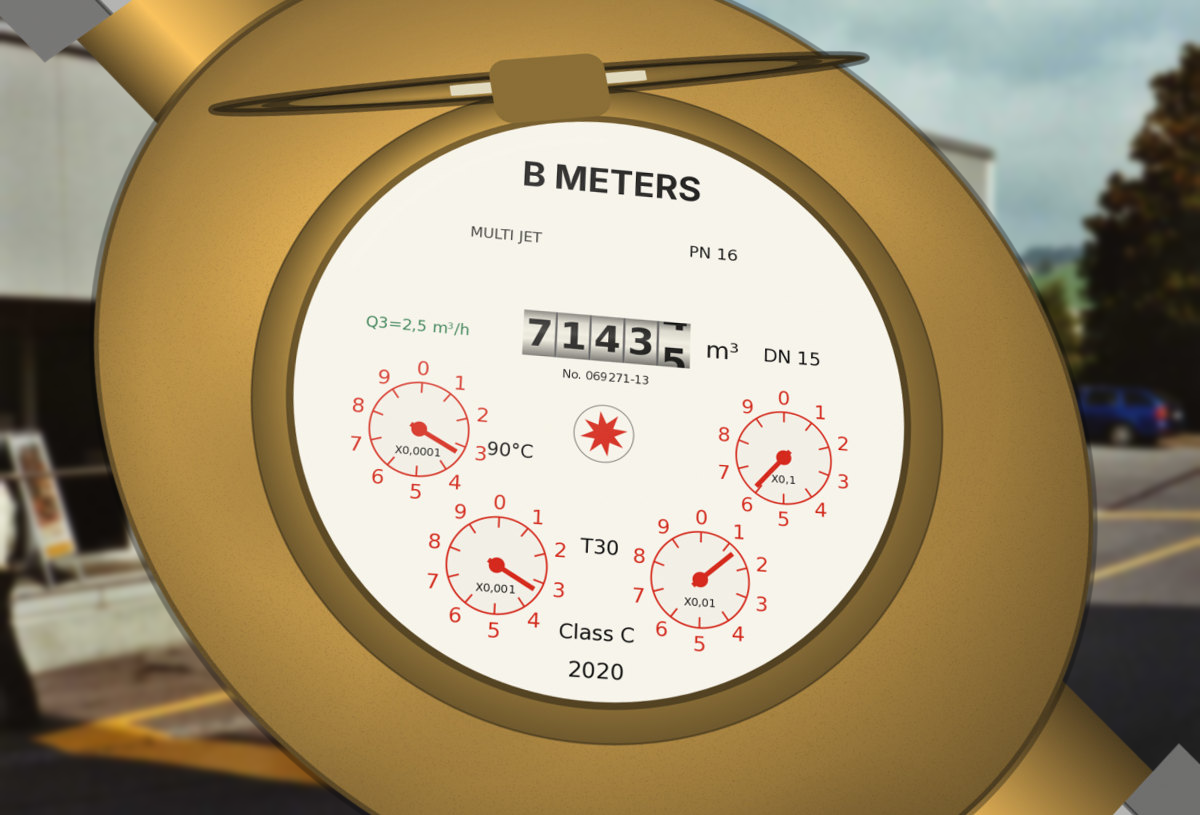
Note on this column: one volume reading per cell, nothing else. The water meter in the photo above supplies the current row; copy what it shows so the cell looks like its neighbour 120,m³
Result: 71434.6133,m³
